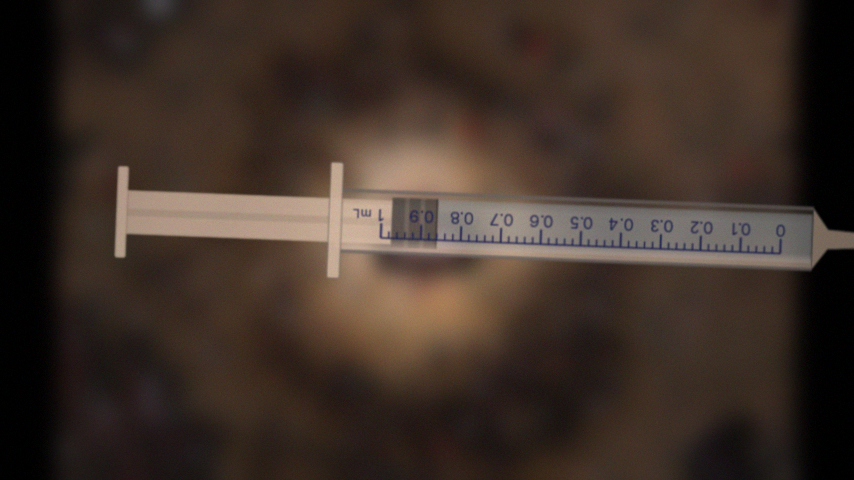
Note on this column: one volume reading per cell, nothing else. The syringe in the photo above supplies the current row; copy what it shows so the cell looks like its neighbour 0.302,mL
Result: 0.86,mL
